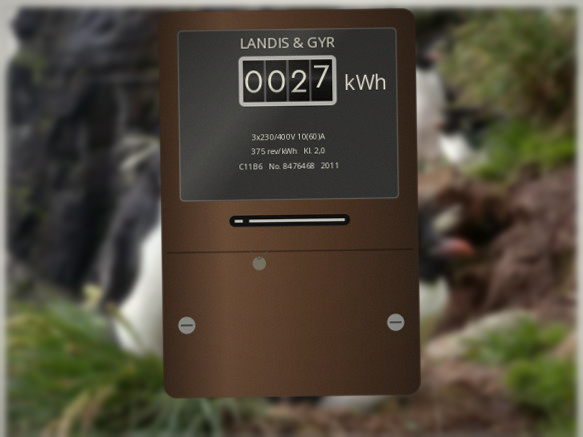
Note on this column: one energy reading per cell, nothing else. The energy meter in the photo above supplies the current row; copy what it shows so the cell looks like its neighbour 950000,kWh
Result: 27,kWh
